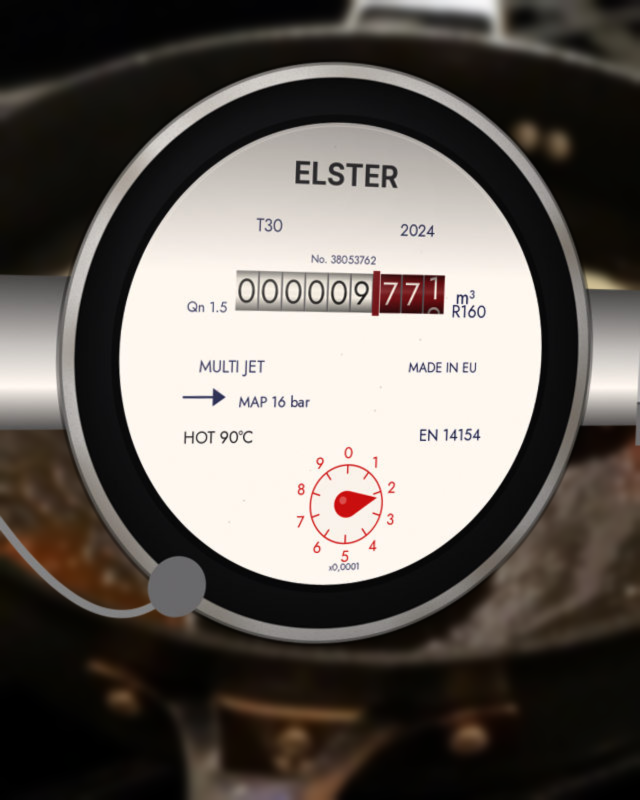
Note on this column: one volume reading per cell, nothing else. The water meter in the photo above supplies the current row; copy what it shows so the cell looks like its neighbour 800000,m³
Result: 9.7712,m³
